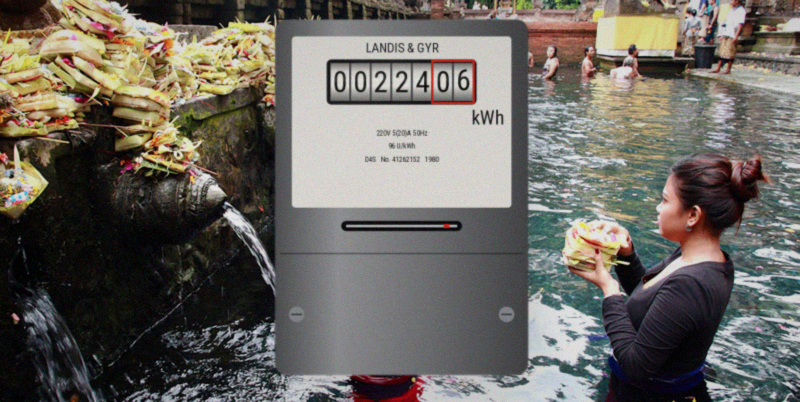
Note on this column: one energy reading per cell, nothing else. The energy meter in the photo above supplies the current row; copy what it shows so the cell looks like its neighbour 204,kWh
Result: 224.06,kWh
